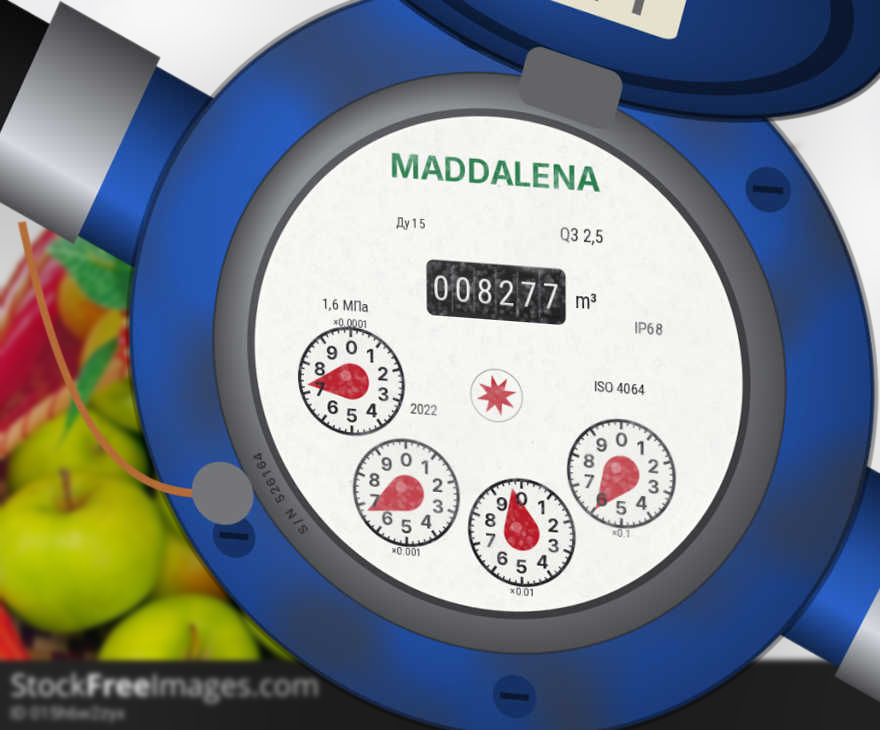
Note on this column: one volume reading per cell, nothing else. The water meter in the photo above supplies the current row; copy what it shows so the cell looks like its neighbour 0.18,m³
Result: 8277.5967,m³
